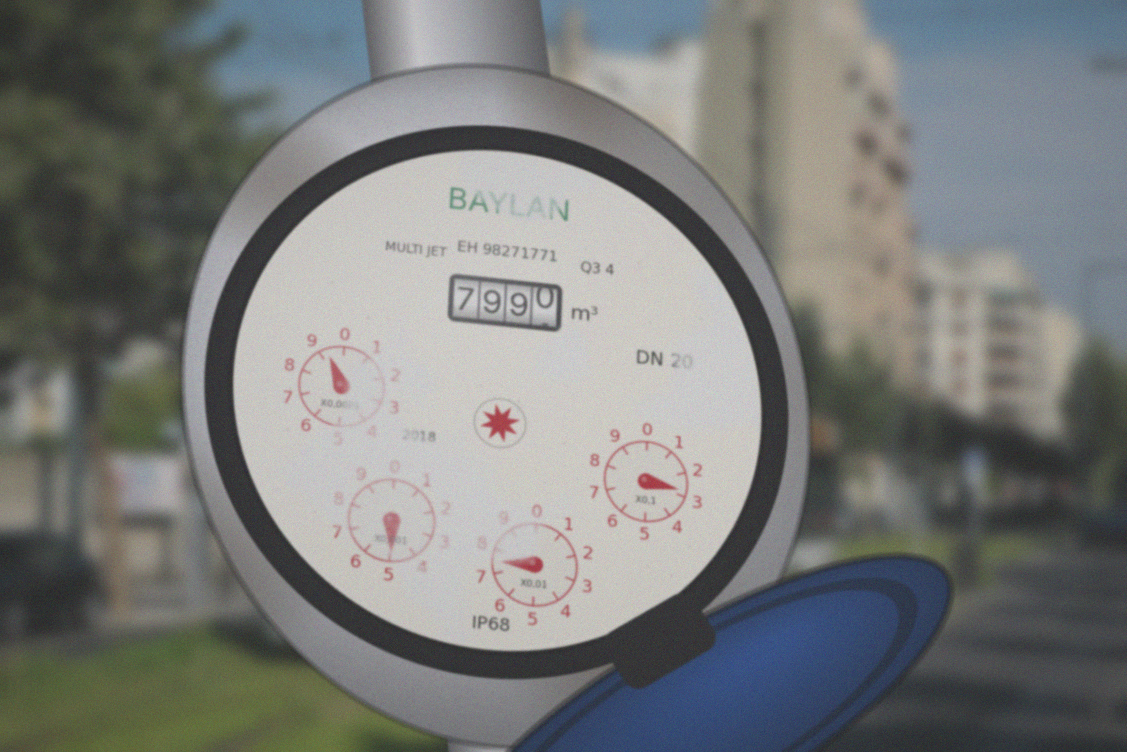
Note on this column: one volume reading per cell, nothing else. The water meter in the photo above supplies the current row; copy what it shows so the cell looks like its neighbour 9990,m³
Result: 7990.2749,m³
